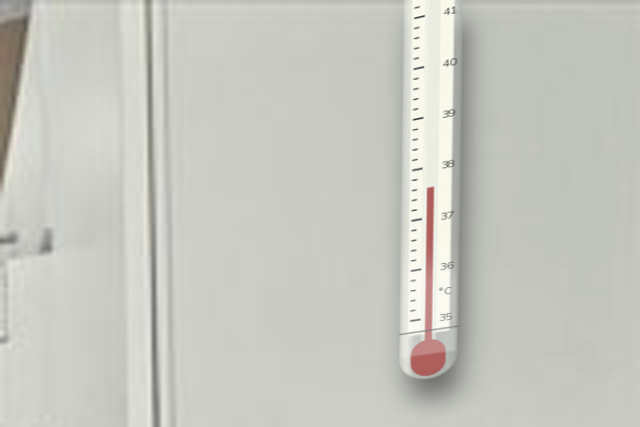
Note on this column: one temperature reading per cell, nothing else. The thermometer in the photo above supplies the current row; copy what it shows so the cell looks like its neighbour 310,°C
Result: 37.6,°C
